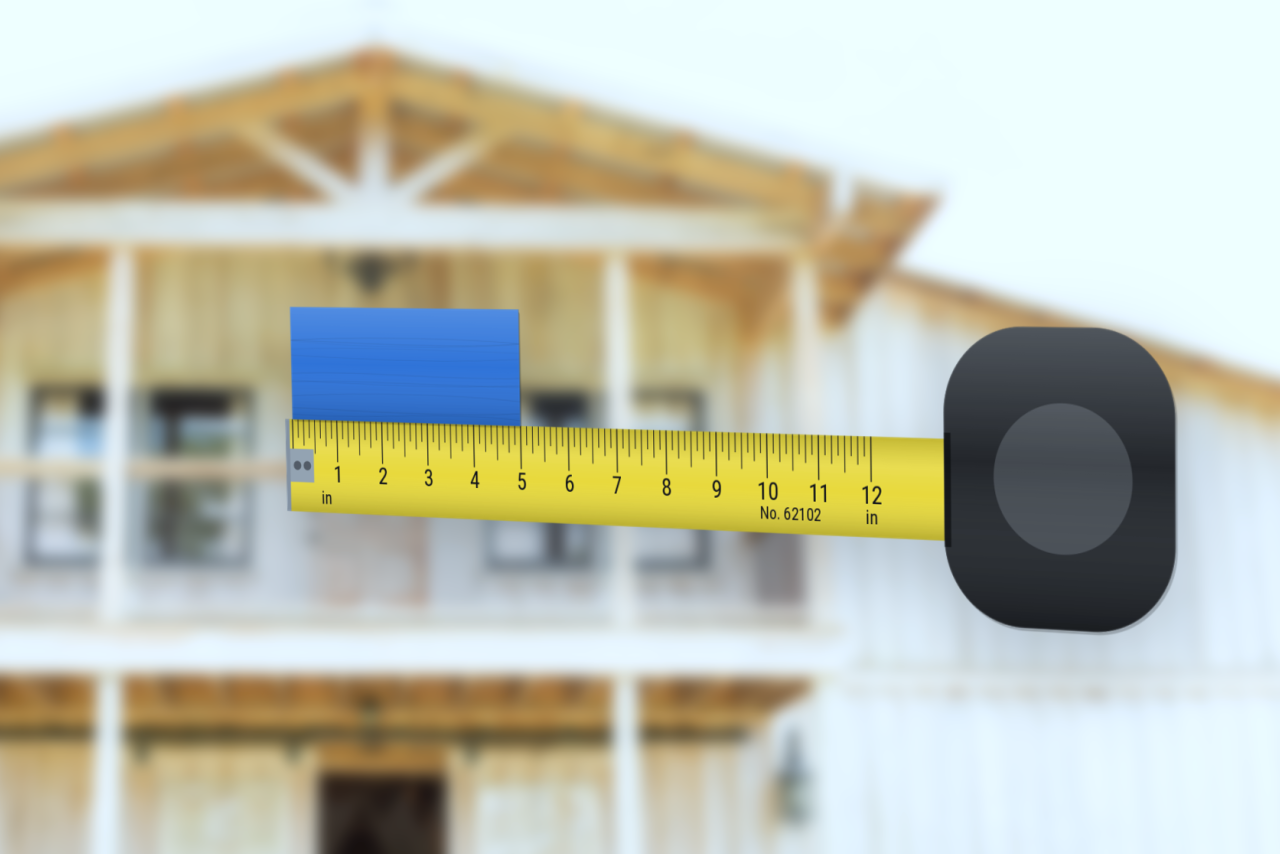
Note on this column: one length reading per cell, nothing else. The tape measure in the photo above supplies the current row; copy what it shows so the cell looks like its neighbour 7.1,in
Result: 5,in
